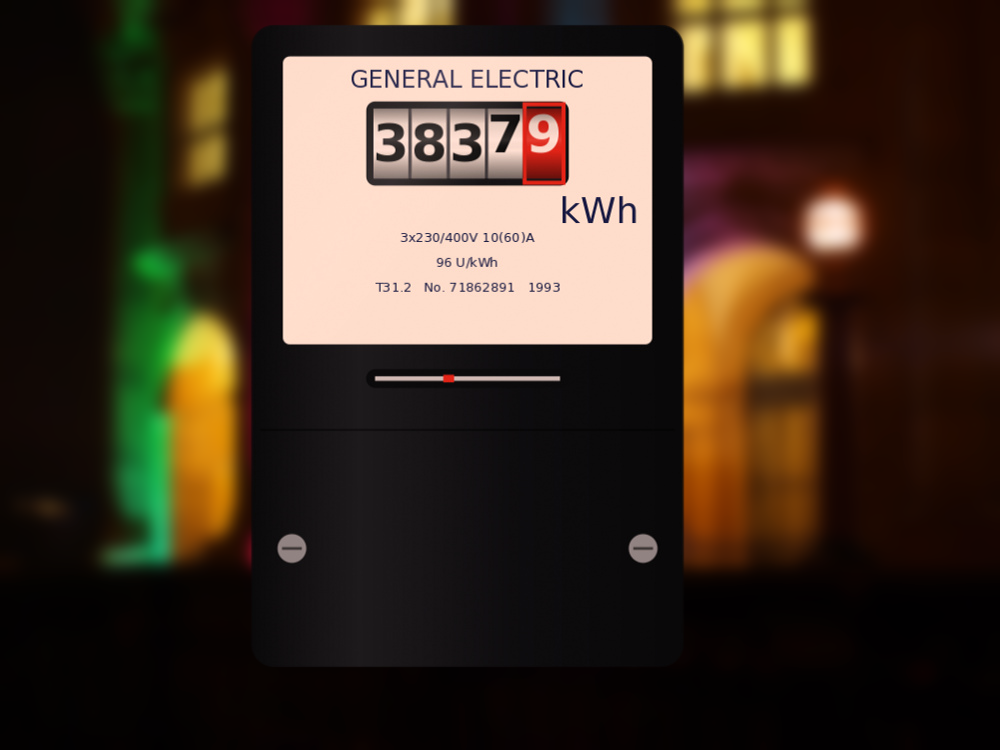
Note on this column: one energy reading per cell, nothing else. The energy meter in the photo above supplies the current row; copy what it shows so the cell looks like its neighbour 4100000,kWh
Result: 3837.9,kWh
